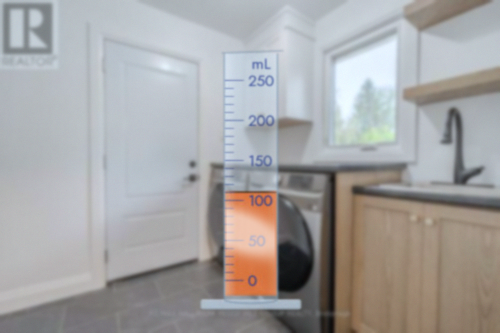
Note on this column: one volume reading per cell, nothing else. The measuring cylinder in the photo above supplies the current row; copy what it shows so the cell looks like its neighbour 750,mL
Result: 110,mL
